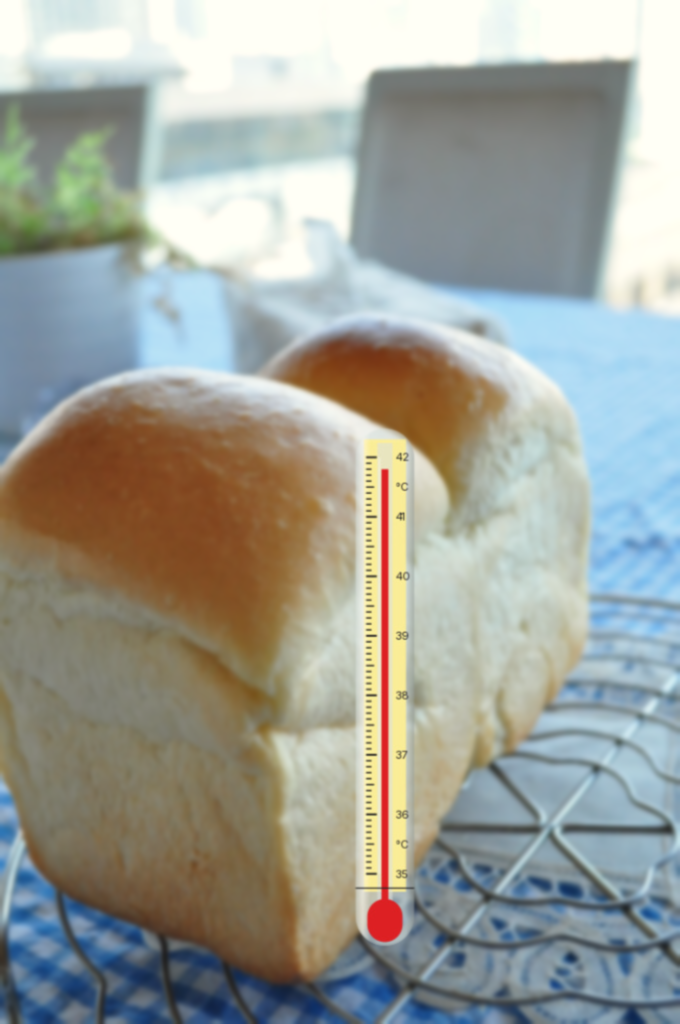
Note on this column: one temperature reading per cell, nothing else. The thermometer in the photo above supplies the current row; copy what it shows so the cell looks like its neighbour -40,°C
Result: 41.8,°C
